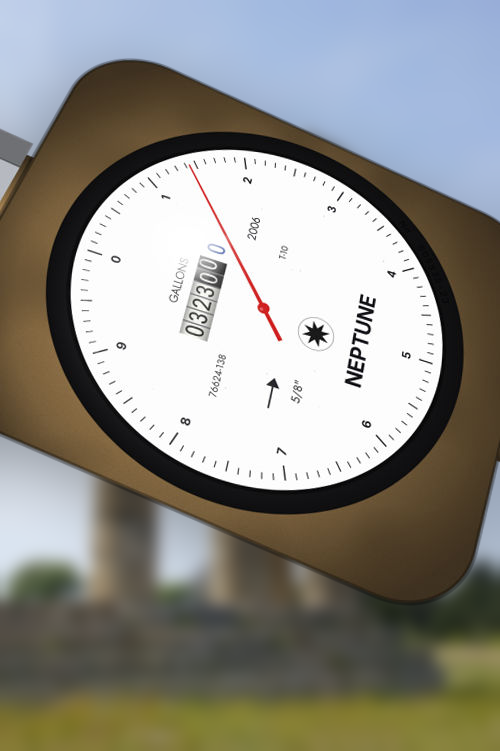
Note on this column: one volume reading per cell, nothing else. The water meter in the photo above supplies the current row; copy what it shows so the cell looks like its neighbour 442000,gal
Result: 323001.4,gal
